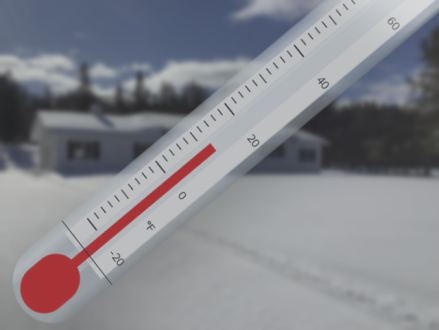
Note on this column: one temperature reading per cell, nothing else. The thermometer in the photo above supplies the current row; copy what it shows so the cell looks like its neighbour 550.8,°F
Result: 12,°F
